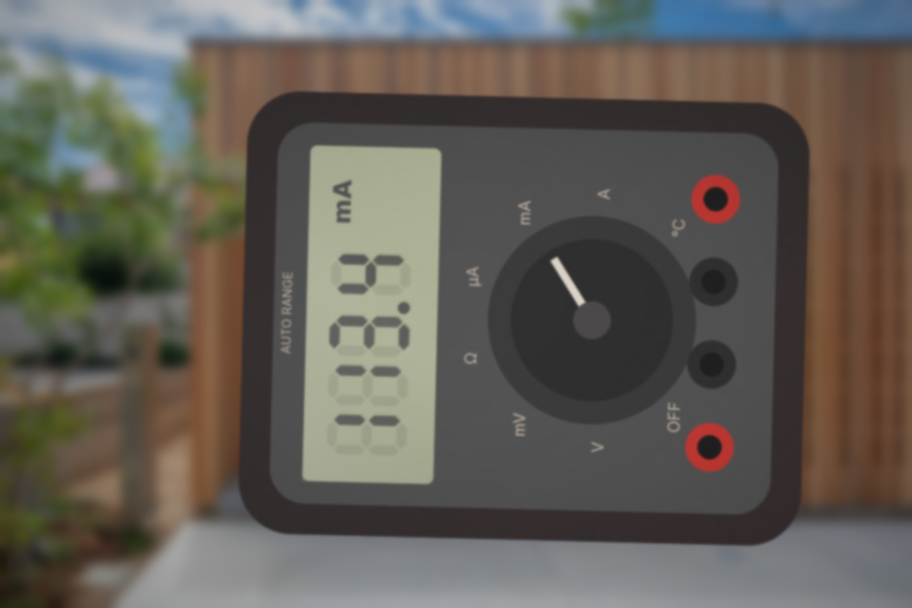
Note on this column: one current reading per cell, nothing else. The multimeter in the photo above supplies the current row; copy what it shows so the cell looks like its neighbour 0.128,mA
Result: 113.4,mA
